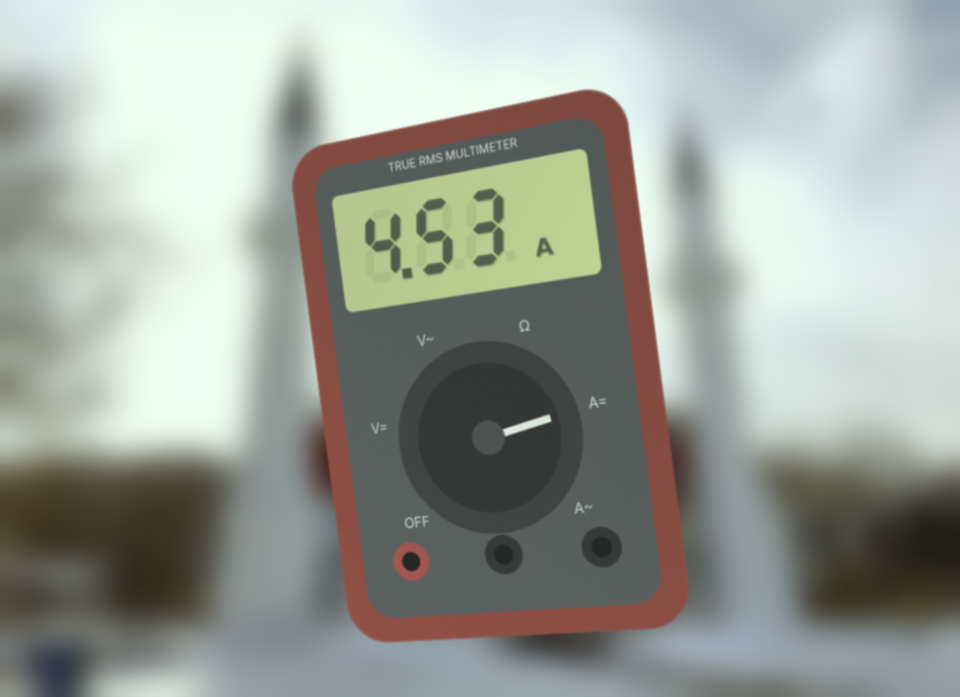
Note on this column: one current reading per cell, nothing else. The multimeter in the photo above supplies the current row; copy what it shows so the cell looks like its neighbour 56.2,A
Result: 4.53,A
